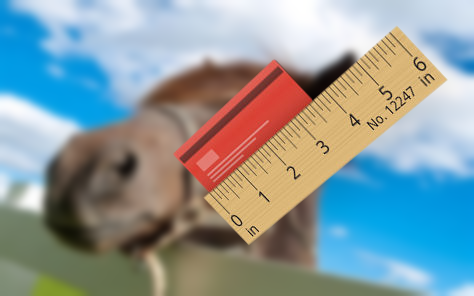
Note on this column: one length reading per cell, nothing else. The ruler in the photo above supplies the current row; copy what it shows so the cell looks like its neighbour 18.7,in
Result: 3.625,in
